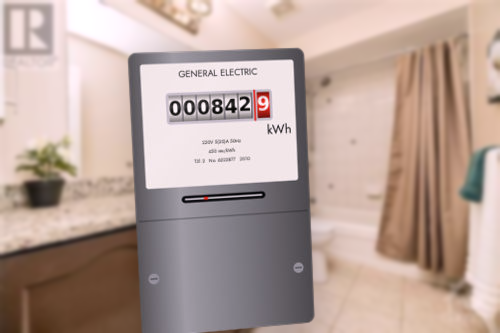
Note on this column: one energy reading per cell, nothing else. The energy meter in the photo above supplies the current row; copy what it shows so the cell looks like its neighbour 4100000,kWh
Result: 842.9,kWh
